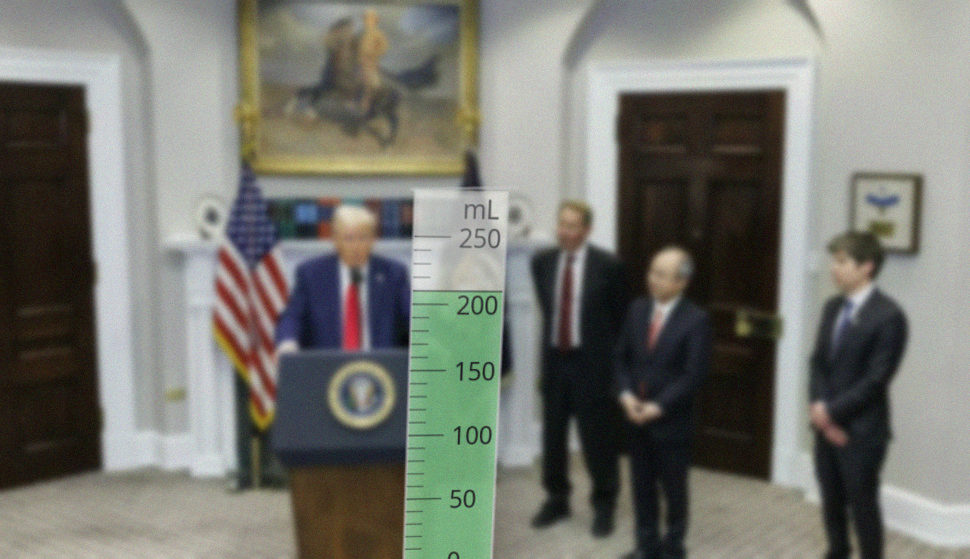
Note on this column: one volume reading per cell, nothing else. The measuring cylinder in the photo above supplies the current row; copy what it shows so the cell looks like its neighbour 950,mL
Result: 210,mL
